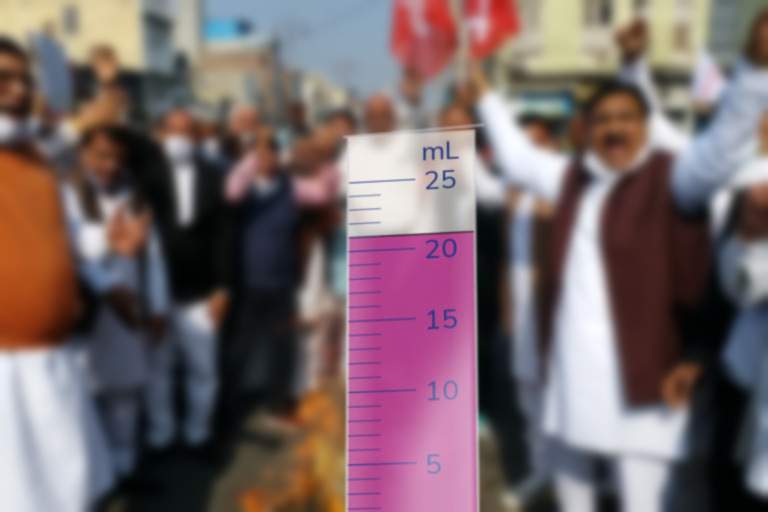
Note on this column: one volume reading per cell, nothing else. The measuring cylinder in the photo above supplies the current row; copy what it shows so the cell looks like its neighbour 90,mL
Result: 21,mL
